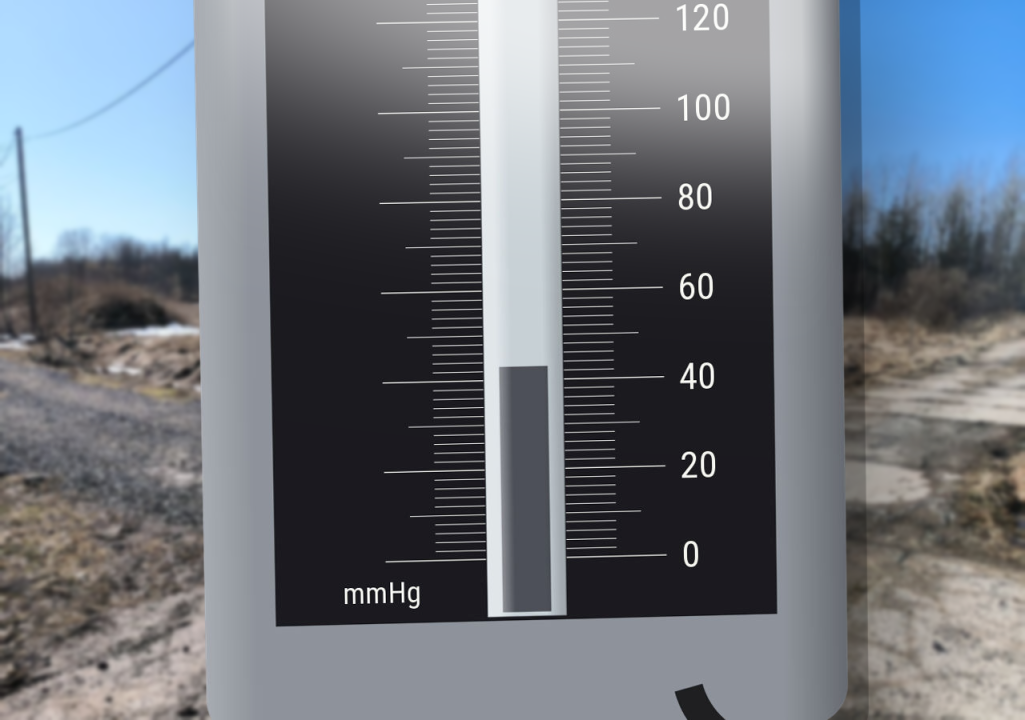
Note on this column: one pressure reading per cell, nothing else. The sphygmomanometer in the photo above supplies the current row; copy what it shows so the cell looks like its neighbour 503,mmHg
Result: 43,mmHg
